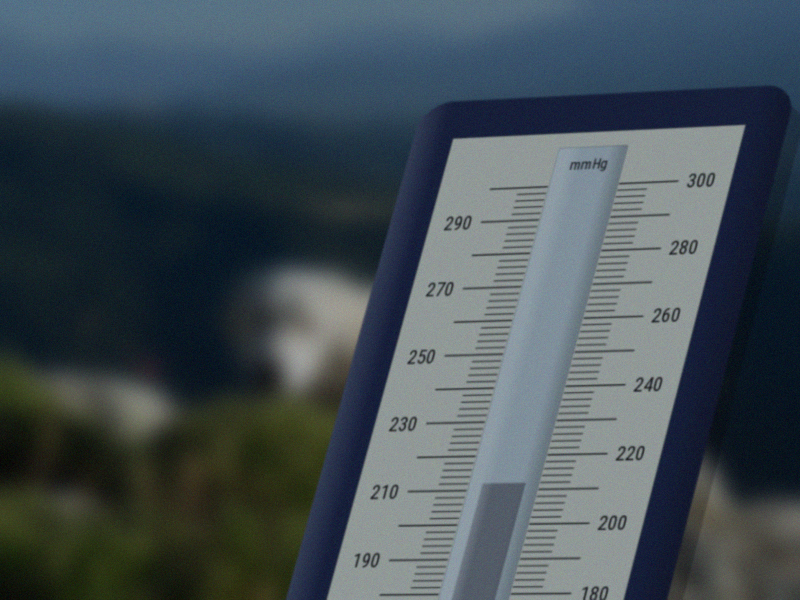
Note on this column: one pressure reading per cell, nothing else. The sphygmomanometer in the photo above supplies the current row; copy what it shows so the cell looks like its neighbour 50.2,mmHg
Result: 212,mmHg
